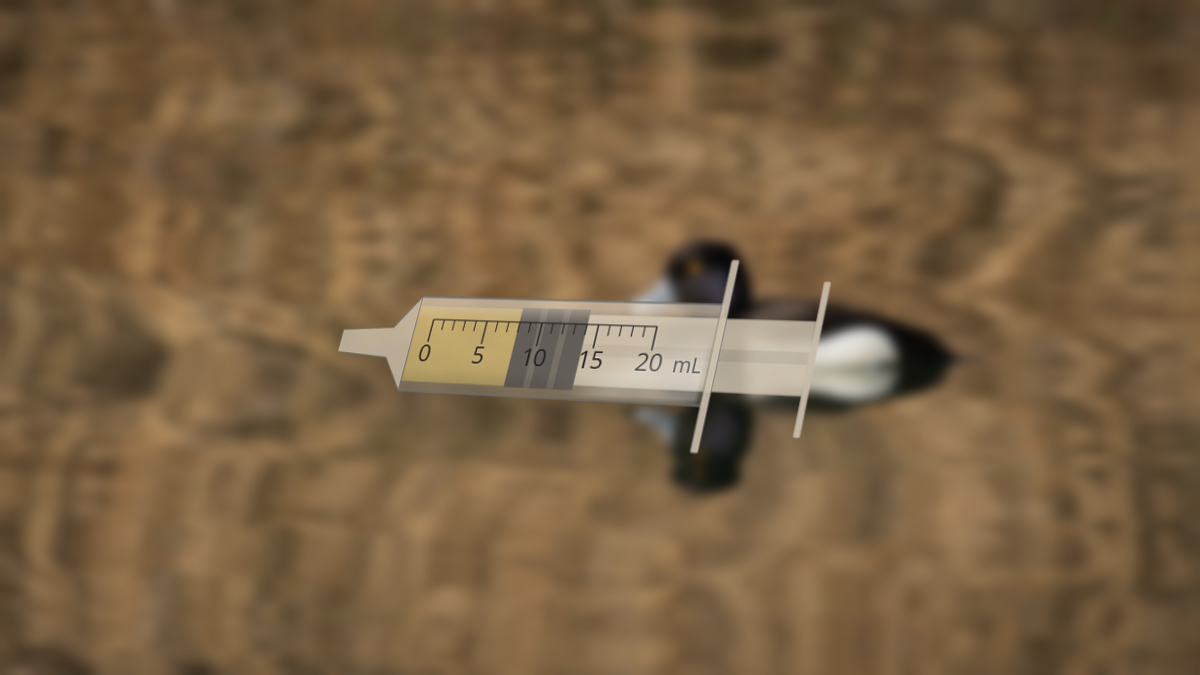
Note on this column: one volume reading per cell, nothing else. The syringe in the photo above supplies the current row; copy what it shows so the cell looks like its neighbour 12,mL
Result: 8,mL
